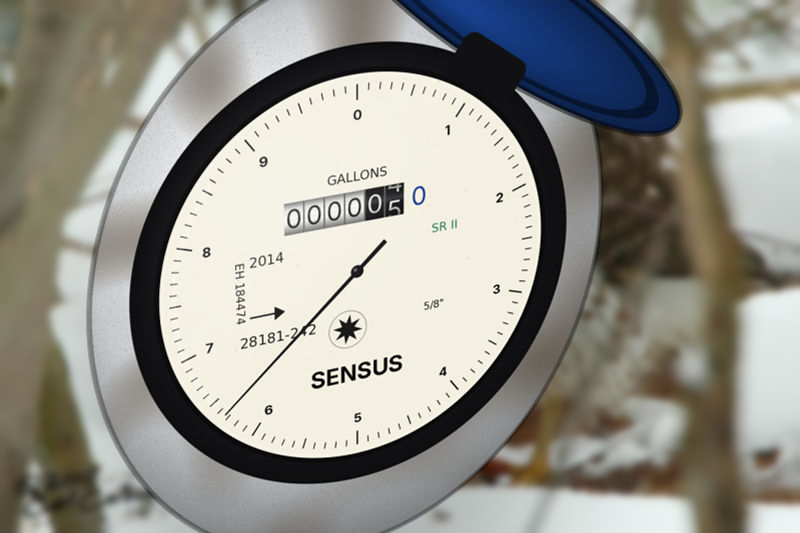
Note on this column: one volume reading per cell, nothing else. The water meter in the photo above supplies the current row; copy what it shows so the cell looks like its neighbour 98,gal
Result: 46.3,gal
